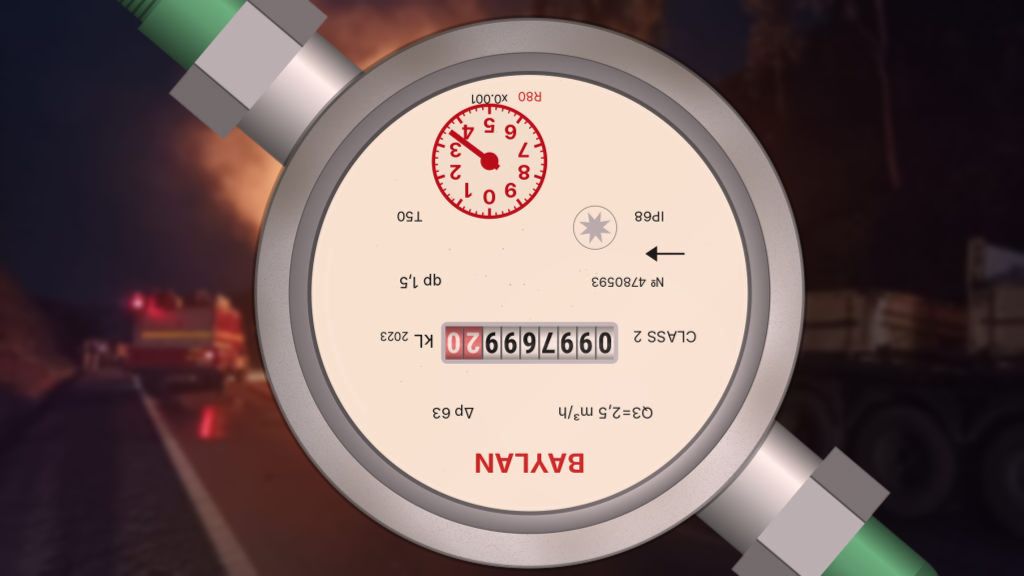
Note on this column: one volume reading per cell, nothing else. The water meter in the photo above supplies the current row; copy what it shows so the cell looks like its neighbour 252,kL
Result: 997699.203,kL
